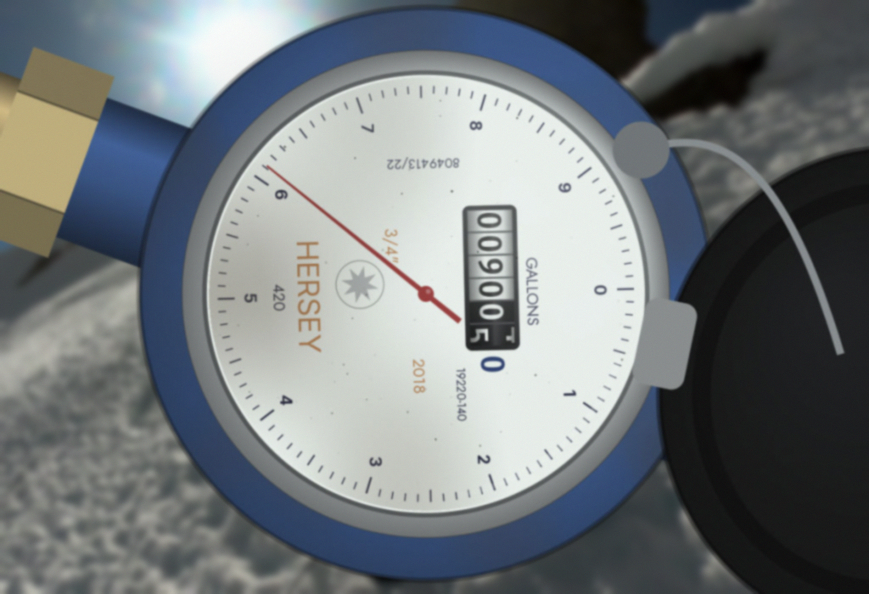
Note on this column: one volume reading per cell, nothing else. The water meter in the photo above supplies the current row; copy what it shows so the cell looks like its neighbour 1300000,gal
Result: 90046.1,gal
